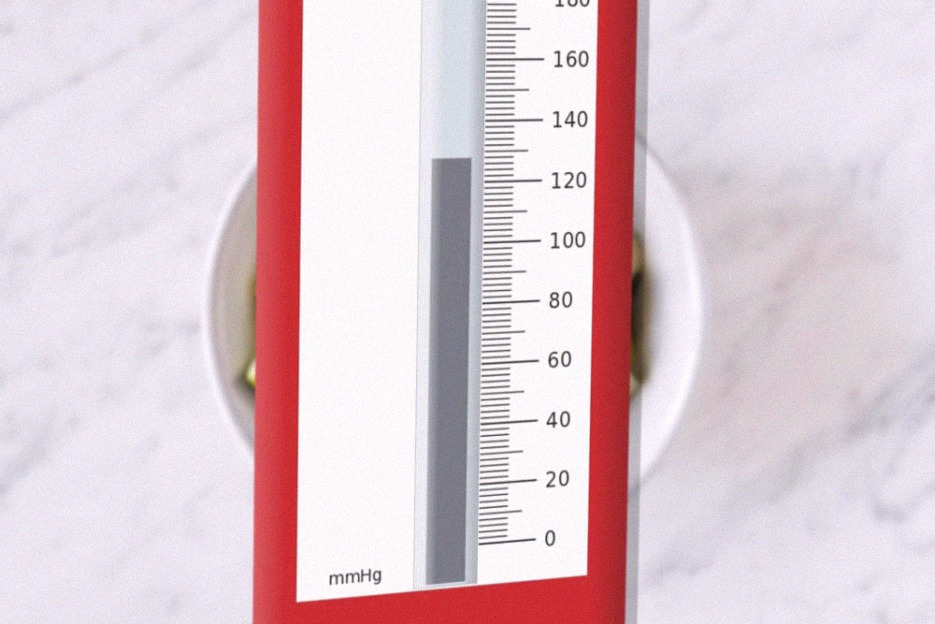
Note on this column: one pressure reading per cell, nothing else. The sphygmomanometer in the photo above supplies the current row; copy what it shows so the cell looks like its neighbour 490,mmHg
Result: 128,mmHg
